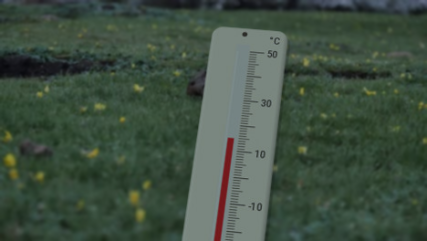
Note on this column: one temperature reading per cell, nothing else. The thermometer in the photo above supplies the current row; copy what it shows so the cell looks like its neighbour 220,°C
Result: 15,°C
